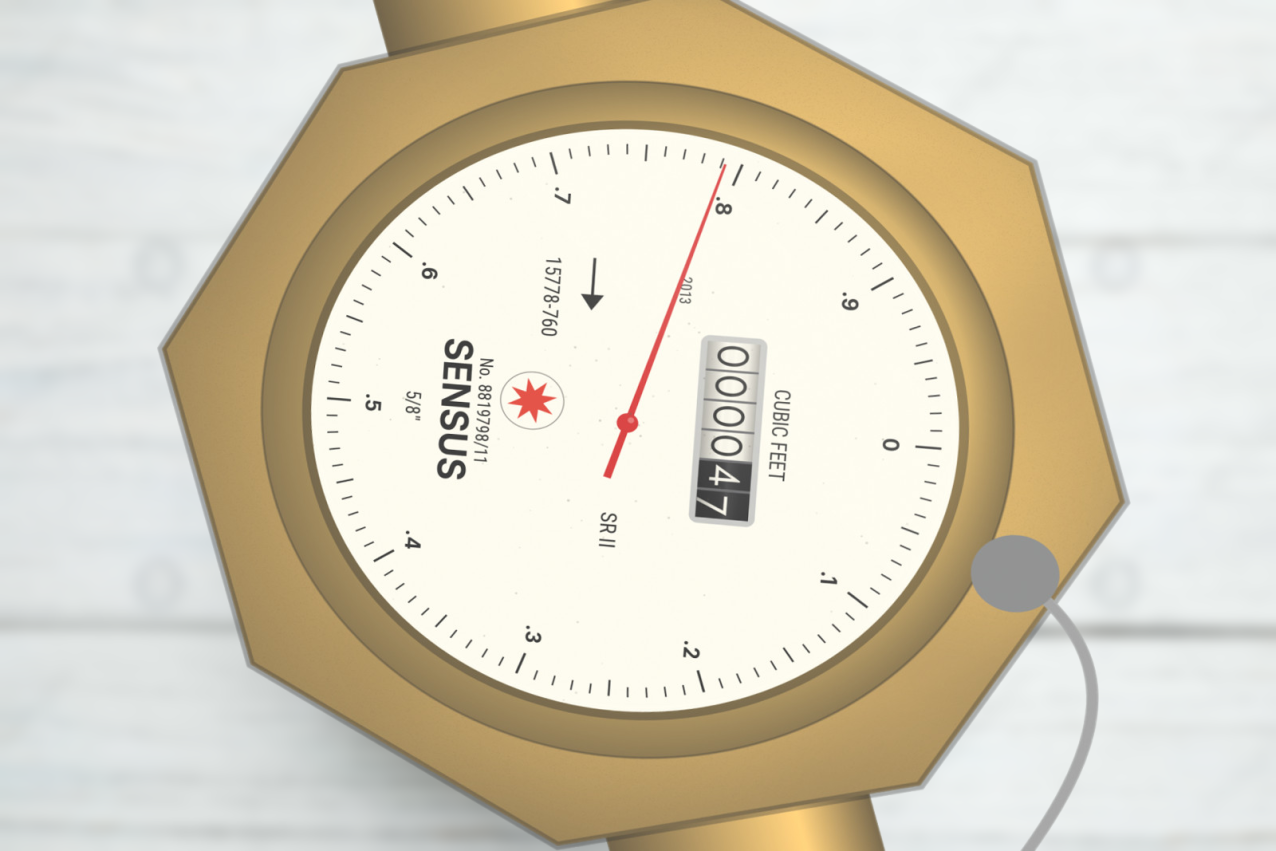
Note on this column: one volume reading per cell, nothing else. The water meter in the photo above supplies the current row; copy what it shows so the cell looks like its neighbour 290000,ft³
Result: 46.79,ft³
